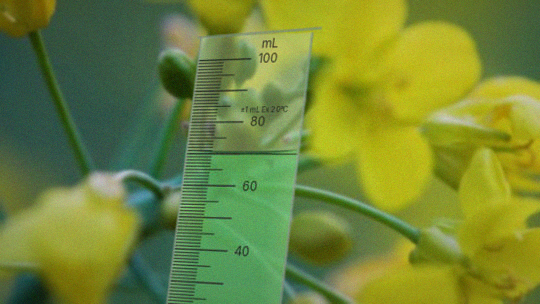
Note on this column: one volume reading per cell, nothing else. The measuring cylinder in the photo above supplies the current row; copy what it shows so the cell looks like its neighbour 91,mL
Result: 70,mL
